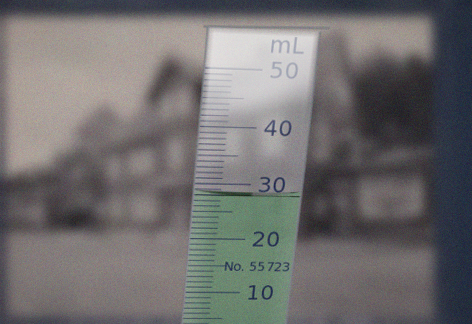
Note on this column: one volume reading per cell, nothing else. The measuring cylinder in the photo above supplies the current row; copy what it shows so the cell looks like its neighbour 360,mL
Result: 28,mL
